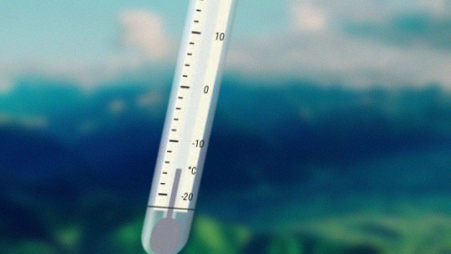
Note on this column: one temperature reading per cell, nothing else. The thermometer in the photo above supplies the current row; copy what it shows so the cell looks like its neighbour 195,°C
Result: -15,°C
